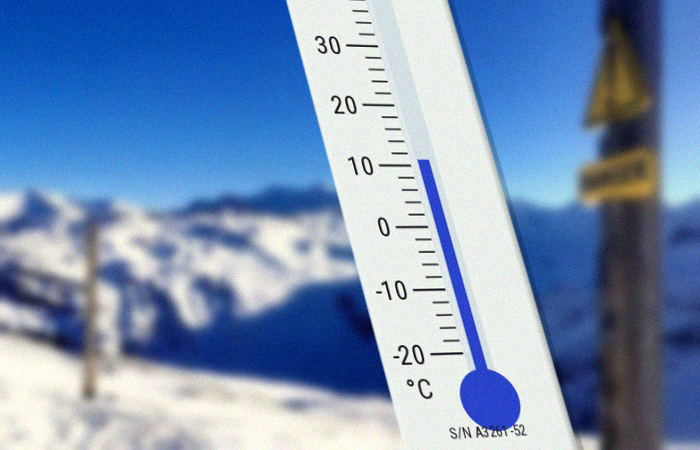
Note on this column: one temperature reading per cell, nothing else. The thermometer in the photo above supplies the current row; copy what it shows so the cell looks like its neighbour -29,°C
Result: 11,°C
